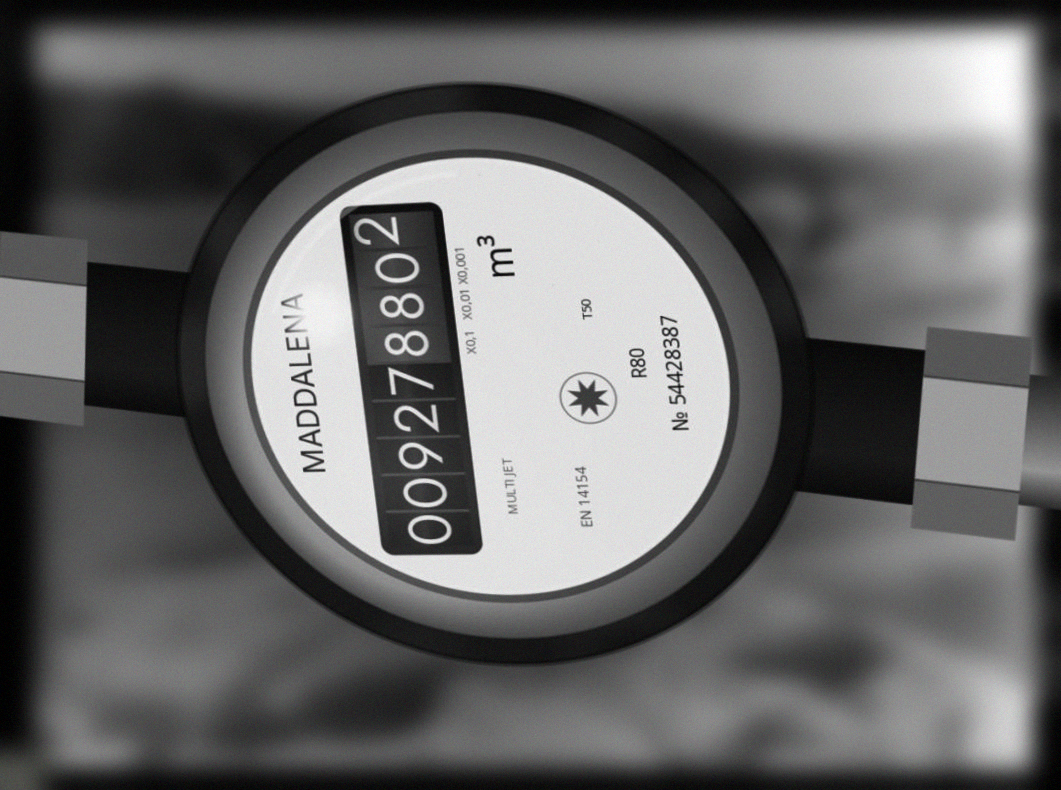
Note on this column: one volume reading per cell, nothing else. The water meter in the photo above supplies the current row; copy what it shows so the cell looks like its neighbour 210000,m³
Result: 927.8802,m³
